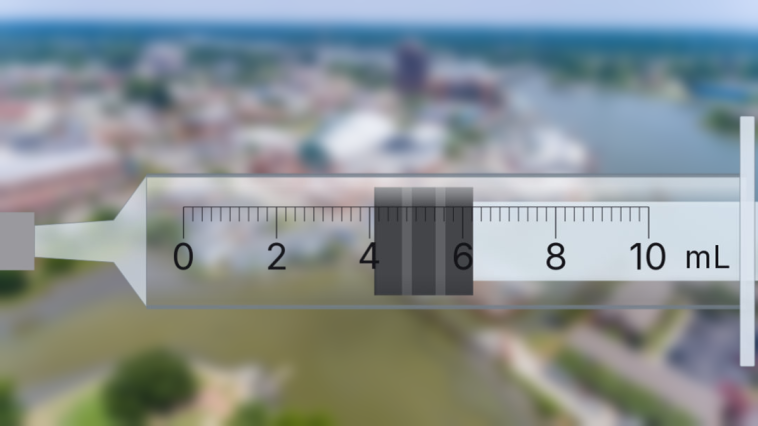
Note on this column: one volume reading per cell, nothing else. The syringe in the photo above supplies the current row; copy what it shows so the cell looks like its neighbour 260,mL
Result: 4.1,mL
